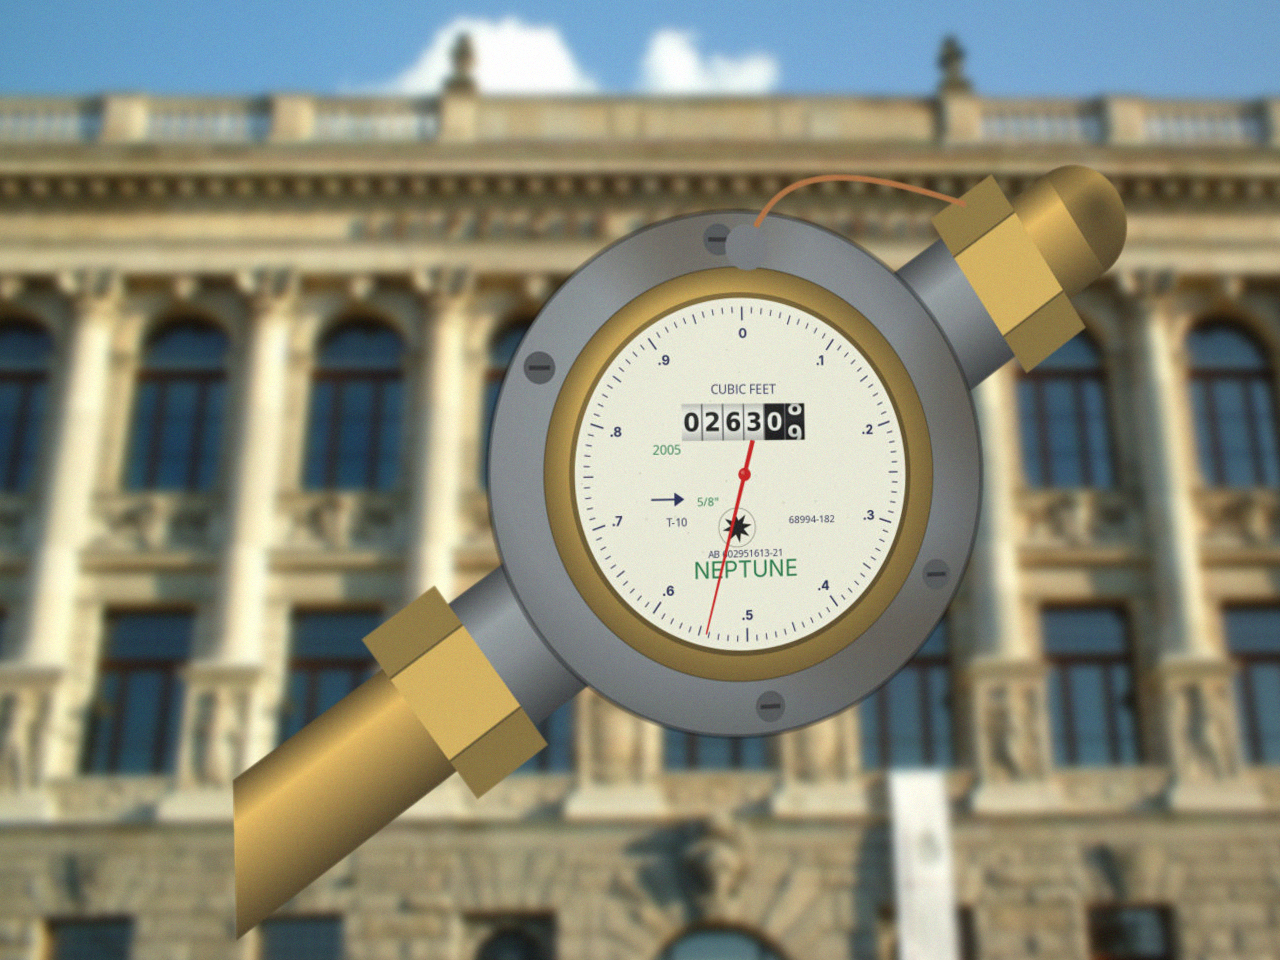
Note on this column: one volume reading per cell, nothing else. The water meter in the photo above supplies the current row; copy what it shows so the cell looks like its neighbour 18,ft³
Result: 26308.54,ft³
